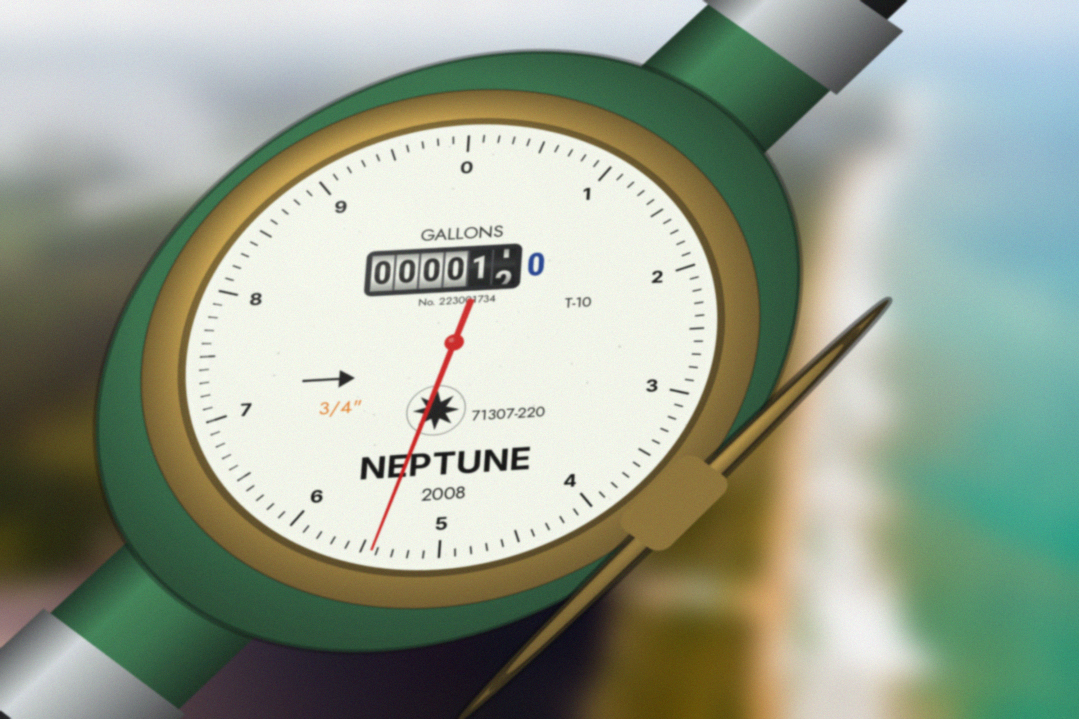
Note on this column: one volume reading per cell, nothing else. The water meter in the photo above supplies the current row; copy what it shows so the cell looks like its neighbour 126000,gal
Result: 115.4,gal
